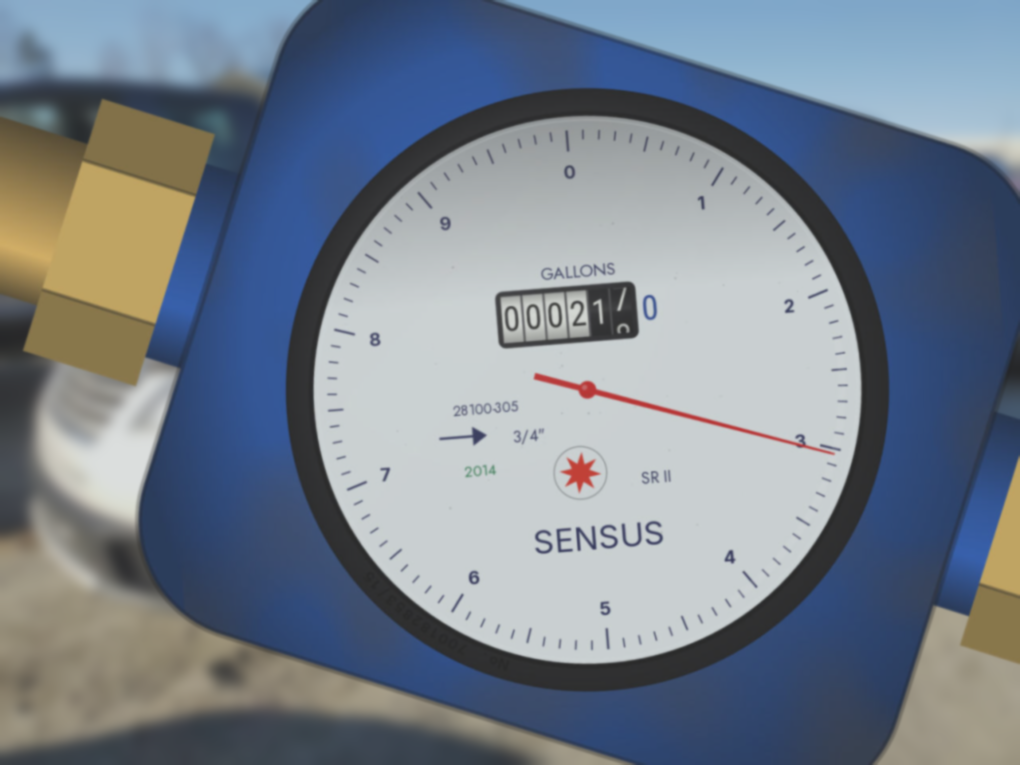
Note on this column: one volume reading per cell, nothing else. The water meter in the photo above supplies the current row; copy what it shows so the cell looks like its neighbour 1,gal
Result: 2173.0,gal
